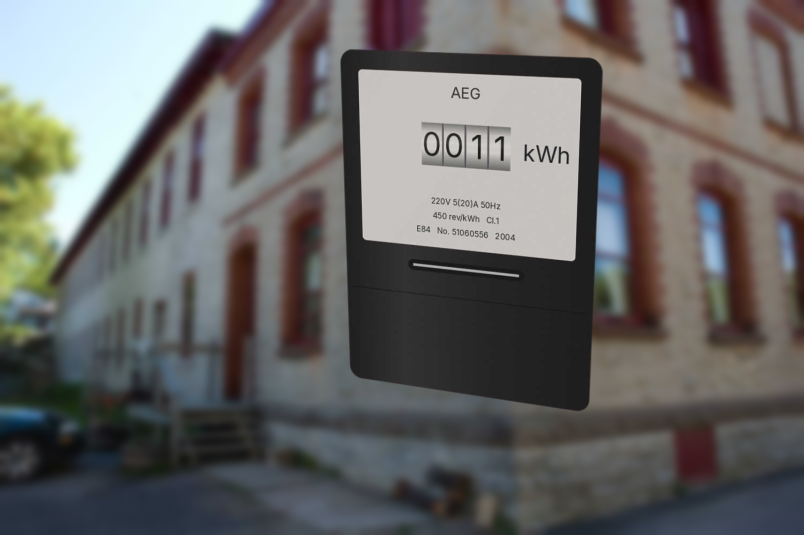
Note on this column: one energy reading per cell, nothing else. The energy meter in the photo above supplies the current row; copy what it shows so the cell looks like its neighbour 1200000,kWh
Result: 11,kWh
